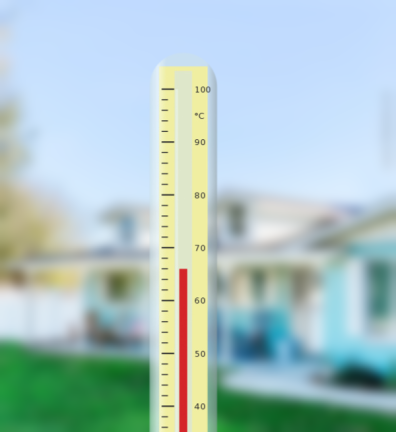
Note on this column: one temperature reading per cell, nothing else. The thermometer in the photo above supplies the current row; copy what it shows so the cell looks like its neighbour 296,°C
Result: 66,°C
